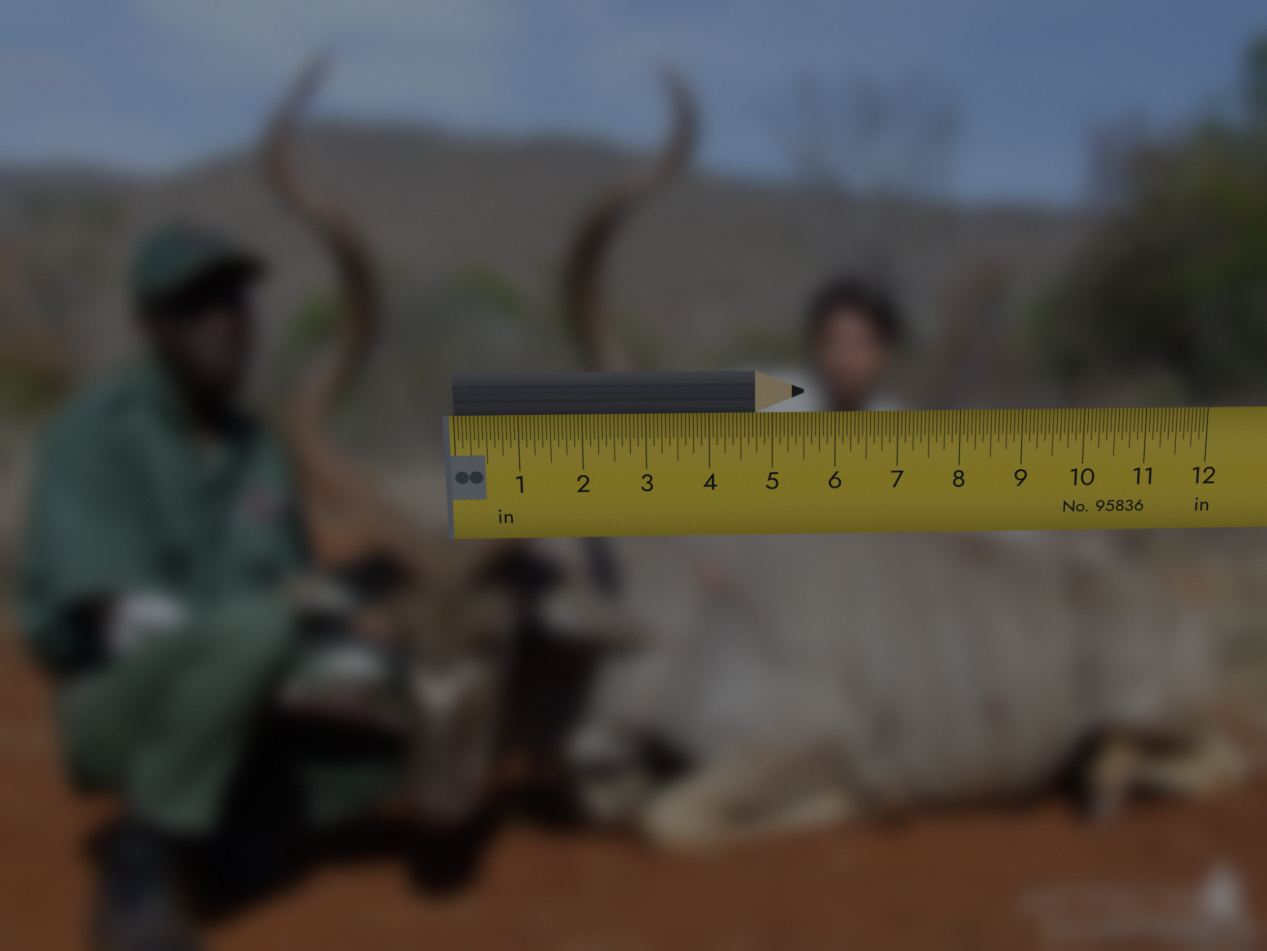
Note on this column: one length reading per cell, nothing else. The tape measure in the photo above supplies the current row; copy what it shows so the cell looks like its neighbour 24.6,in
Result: 5.5,in
